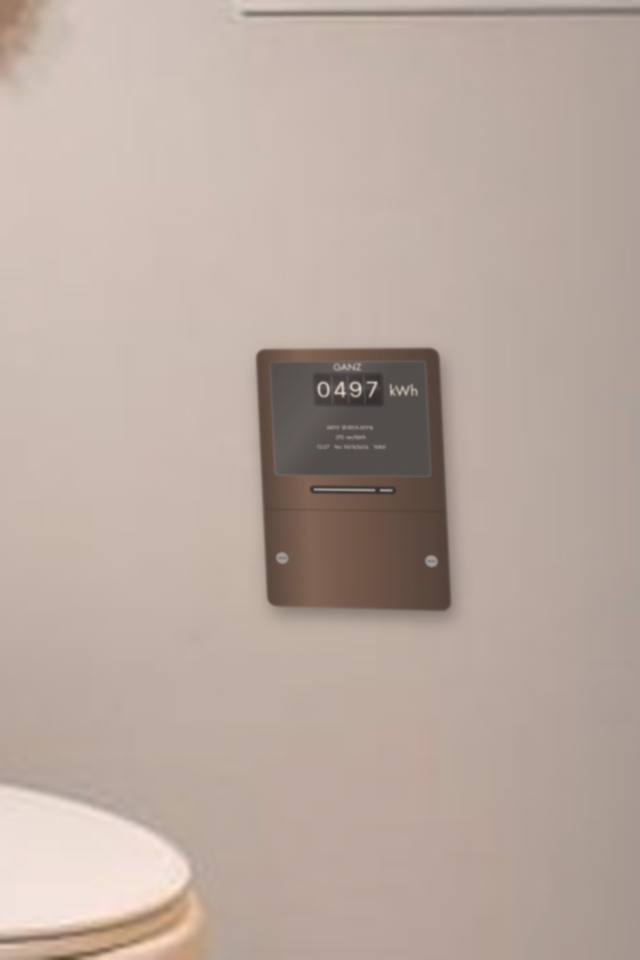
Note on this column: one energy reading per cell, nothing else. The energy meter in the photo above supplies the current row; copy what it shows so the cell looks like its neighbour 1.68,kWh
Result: 497,kWh
